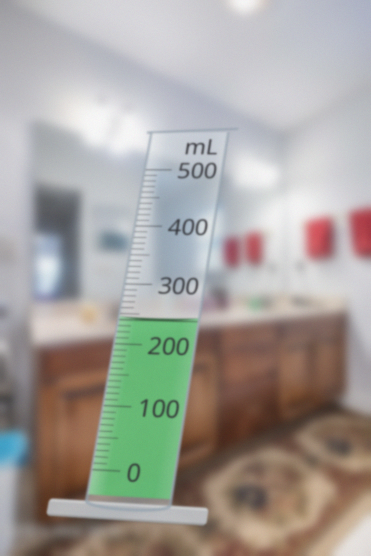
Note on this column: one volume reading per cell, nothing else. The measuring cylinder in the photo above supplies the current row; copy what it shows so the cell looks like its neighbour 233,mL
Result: 240,mL
